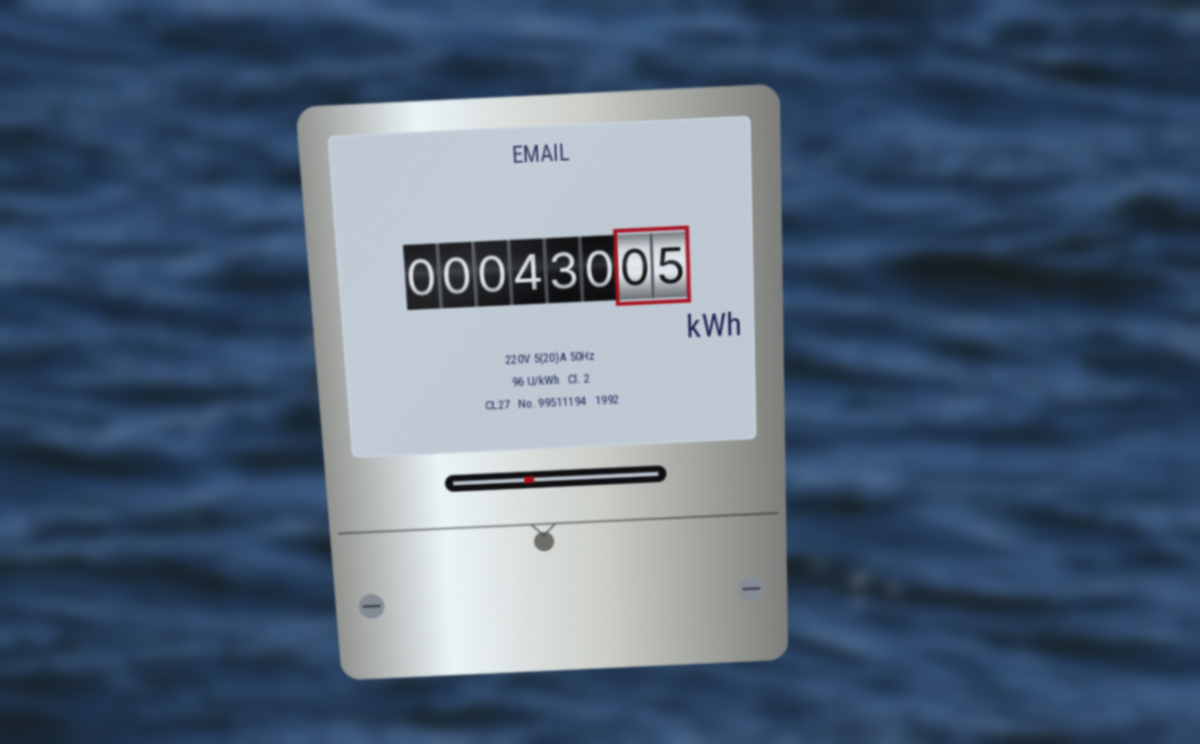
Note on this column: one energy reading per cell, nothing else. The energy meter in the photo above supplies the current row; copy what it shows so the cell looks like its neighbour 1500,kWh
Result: 430.05,kWh
